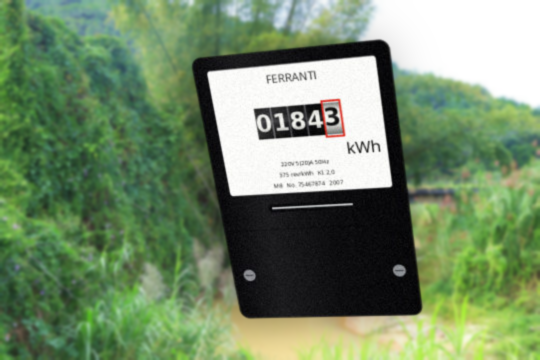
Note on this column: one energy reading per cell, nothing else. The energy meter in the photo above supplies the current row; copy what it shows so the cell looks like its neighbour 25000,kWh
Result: 184.3,kWh
